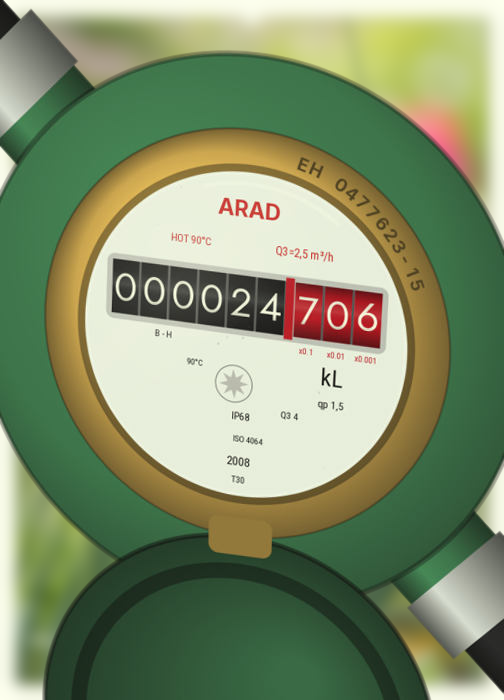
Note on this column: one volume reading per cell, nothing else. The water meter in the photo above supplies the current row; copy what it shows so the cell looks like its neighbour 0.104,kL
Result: 24.706,kL
